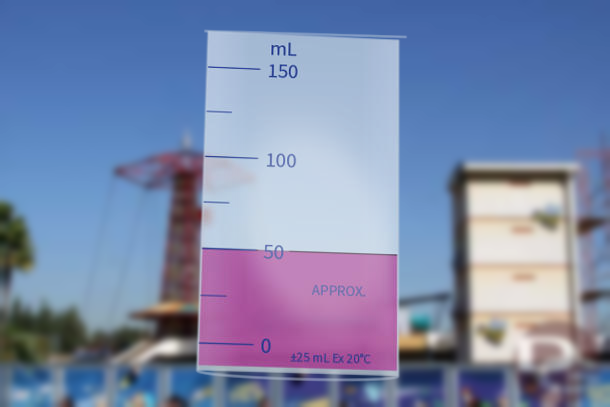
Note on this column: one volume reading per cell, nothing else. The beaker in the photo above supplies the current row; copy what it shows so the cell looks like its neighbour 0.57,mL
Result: 50,mL
